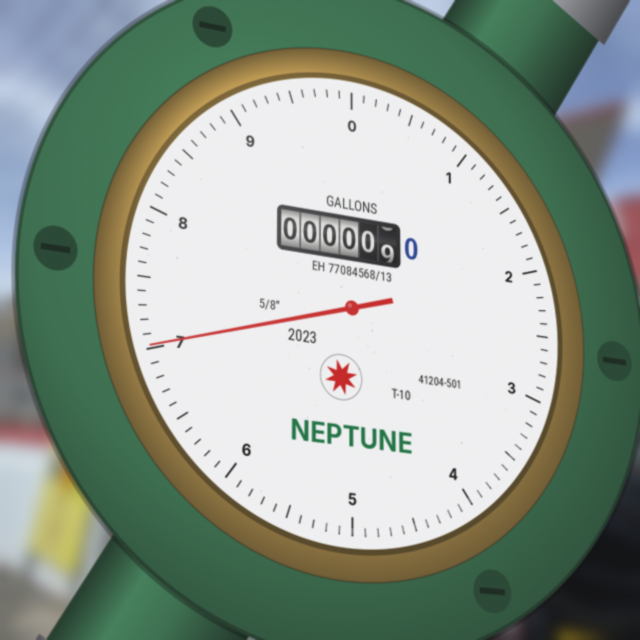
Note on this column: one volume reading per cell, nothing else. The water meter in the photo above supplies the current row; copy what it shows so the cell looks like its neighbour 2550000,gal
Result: 87.0,gal
